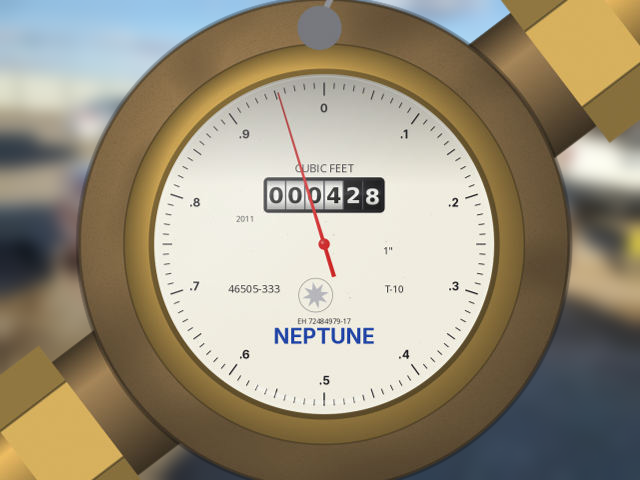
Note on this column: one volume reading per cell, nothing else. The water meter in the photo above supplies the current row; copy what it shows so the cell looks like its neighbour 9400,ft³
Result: 427.95,ft³
